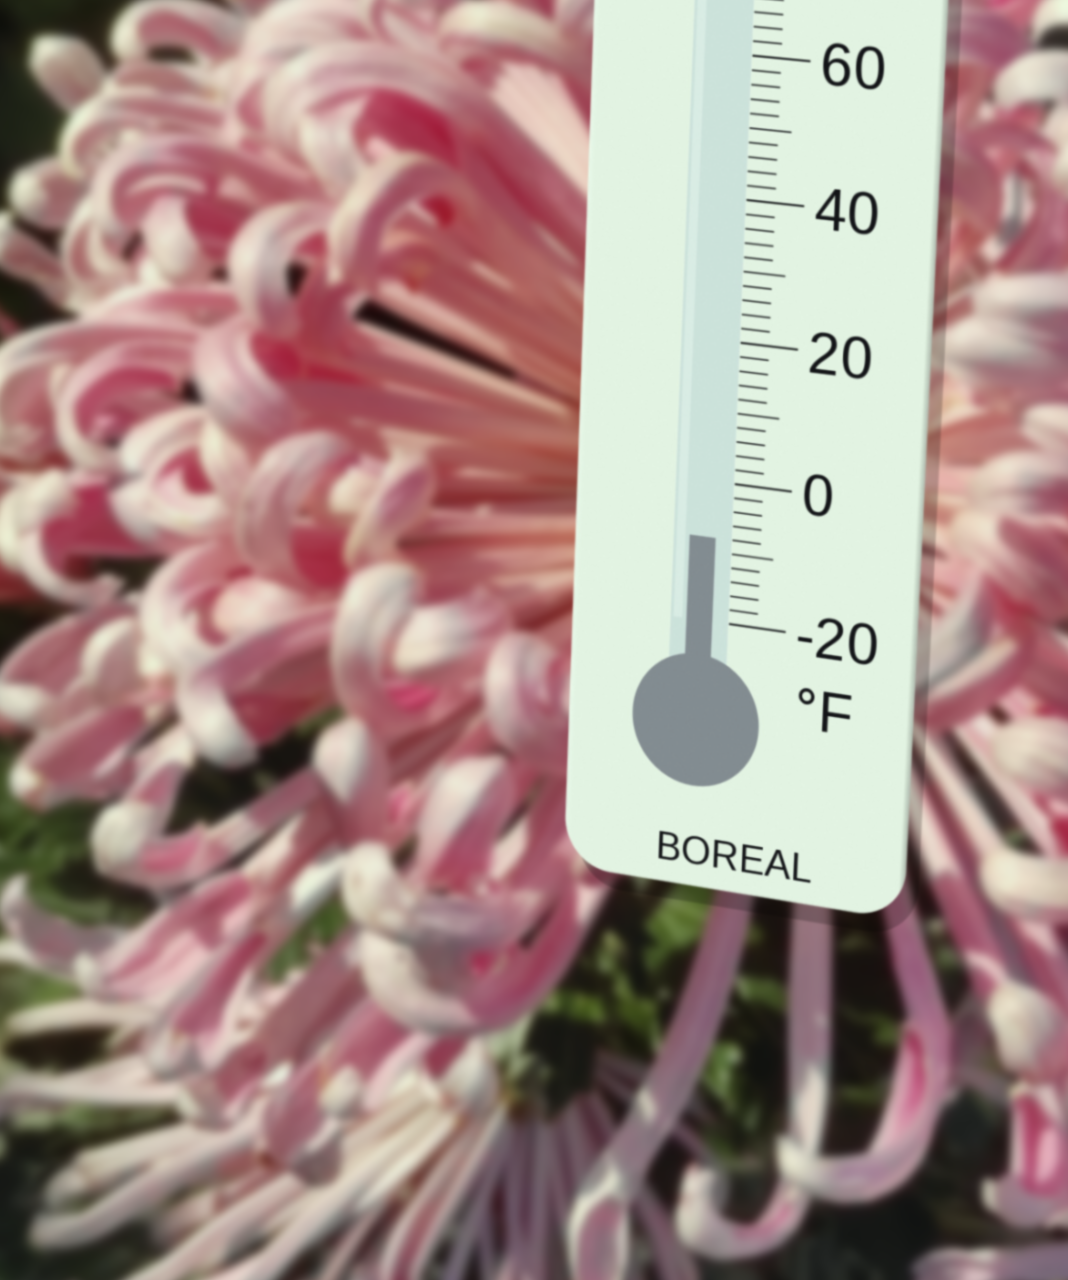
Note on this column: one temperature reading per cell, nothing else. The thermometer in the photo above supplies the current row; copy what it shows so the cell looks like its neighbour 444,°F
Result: -8,°F
